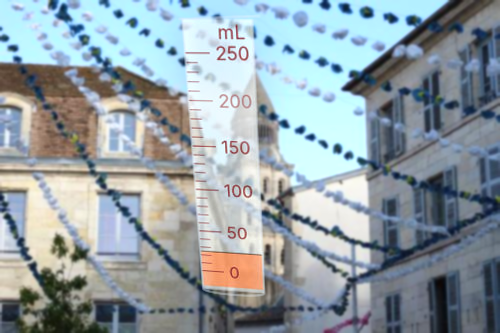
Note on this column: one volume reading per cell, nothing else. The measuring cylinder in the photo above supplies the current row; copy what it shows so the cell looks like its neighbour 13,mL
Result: 25,mL
